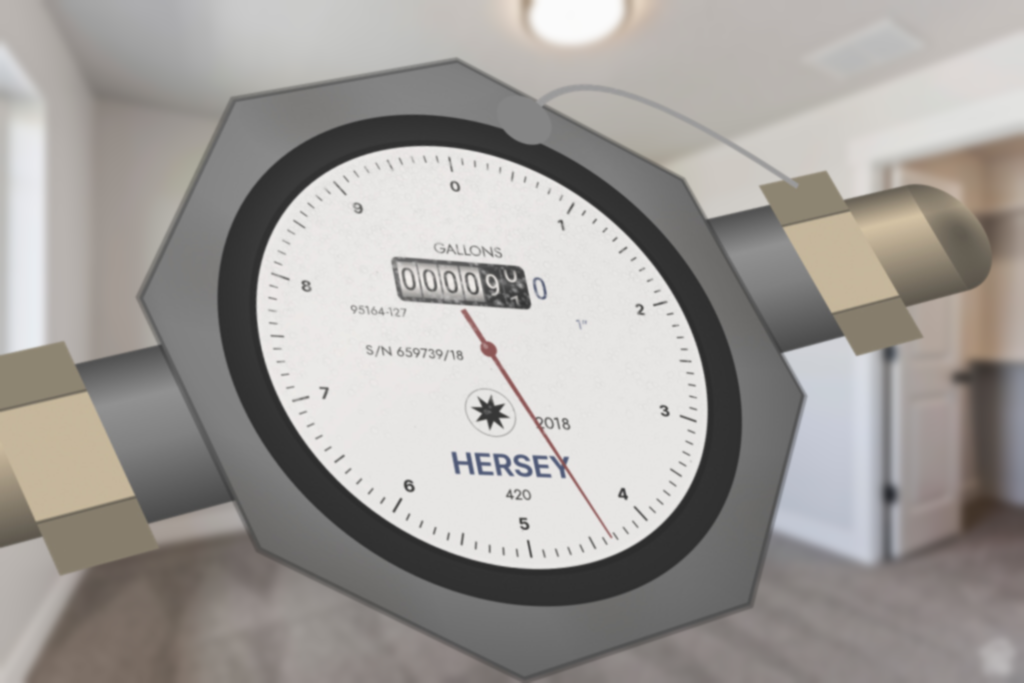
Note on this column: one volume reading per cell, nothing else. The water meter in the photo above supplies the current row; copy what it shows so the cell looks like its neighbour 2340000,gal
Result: 904.3,gal
